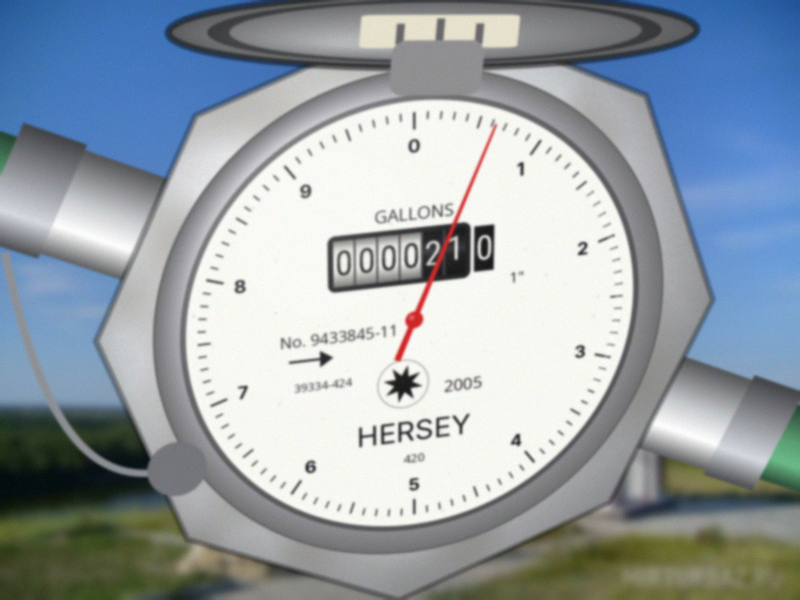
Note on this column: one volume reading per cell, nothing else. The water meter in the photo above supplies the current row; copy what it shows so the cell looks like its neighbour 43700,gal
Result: 210.6,gal
